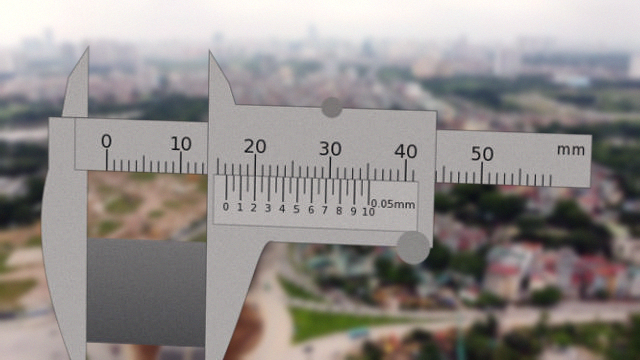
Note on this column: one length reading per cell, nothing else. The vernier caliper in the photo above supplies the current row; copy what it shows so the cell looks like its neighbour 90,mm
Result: 16.2,mm
